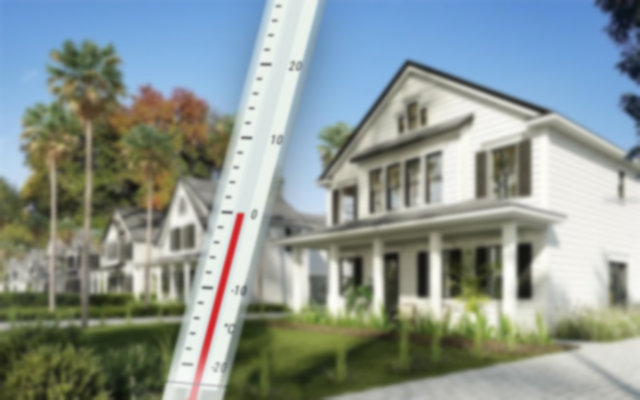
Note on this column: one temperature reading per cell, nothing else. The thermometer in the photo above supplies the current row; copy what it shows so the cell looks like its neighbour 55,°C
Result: 0,°C
